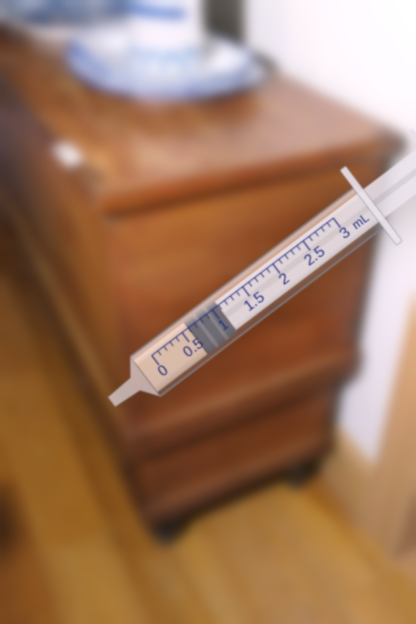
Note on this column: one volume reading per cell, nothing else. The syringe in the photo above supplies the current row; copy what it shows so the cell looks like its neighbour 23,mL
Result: 0.6,mL
